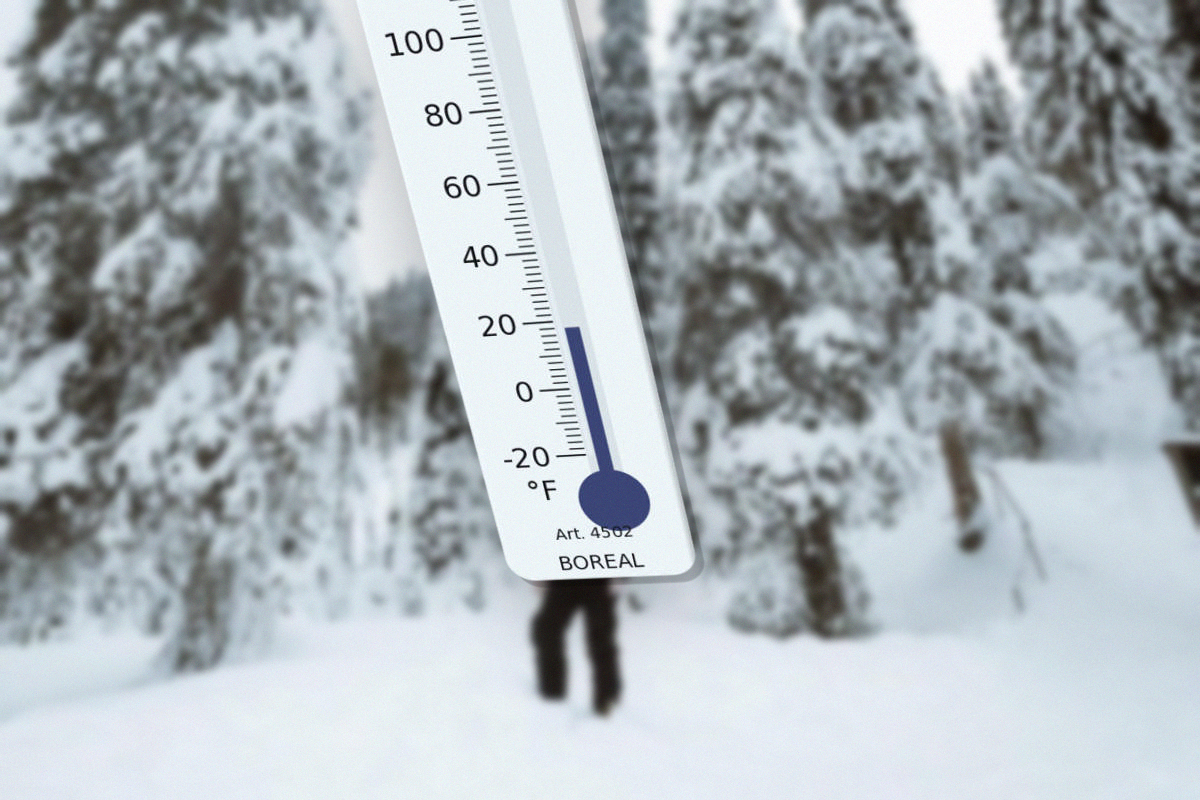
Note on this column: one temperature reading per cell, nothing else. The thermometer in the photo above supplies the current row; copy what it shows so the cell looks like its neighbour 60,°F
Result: 18,°F
